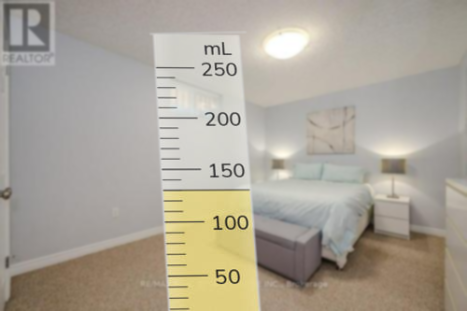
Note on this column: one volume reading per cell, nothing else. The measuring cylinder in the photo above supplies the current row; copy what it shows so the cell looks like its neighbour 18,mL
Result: 130,mL
